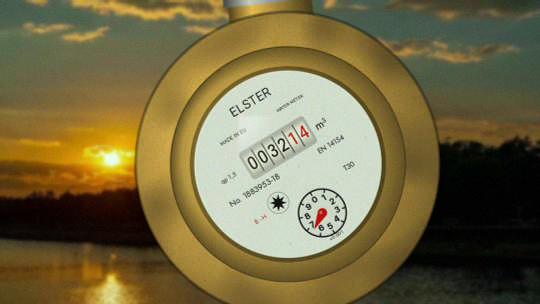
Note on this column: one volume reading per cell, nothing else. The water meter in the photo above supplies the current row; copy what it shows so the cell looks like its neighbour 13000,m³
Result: 32.146,m³
